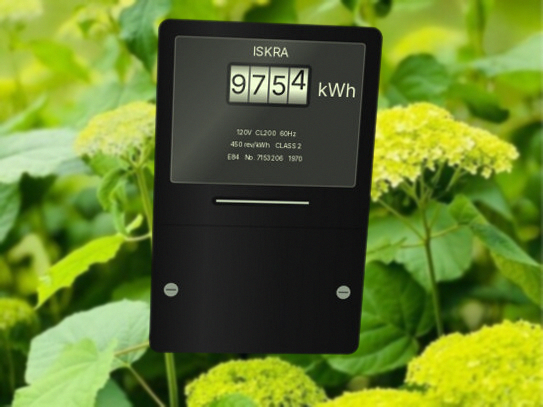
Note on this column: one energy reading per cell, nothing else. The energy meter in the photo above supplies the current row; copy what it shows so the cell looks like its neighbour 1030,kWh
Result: 9754,kWh
